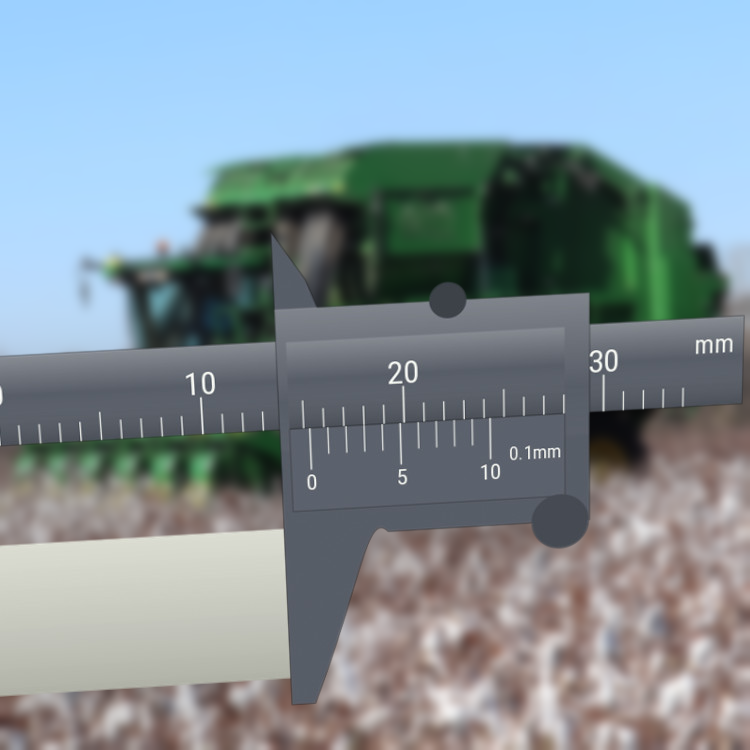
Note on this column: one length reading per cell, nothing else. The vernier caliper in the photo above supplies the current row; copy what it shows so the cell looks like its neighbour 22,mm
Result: 15.3,mm
